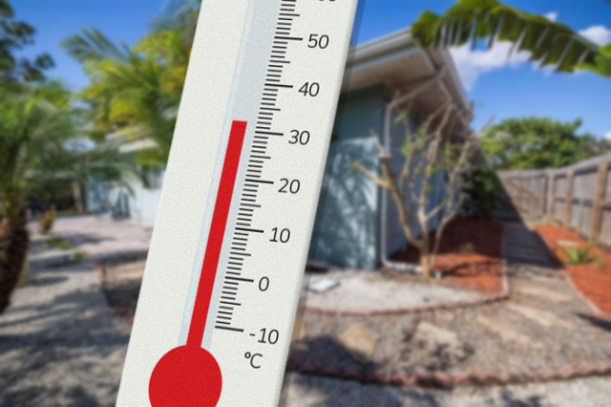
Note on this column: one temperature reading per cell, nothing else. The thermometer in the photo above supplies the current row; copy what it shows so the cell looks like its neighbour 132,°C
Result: 32,°C
